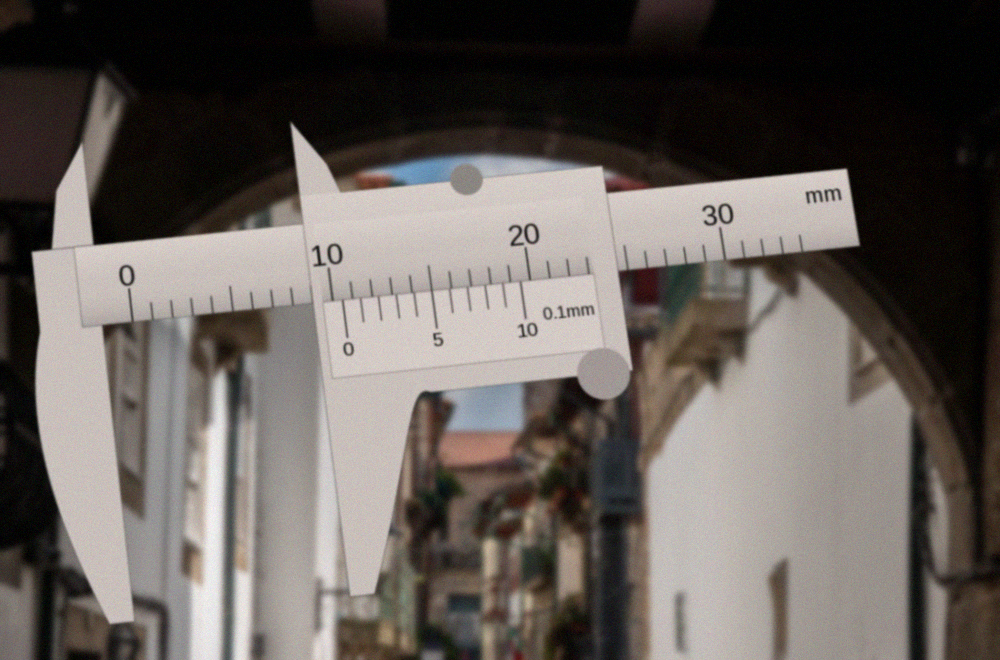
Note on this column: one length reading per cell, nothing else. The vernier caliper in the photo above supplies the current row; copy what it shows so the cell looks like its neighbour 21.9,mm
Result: 10.5,mm
